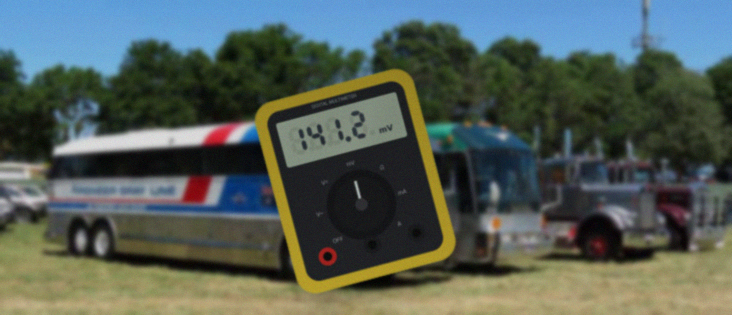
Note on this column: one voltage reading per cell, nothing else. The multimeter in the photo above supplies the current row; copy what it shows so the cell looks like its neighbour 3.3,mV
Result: 141.2,mV
